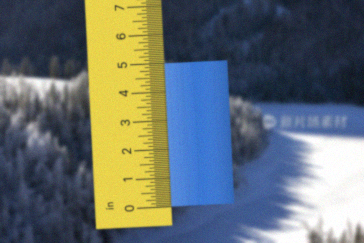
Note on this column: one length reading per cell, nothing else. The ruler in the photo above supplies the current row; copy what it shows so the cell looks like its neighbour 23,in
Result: 5,in
